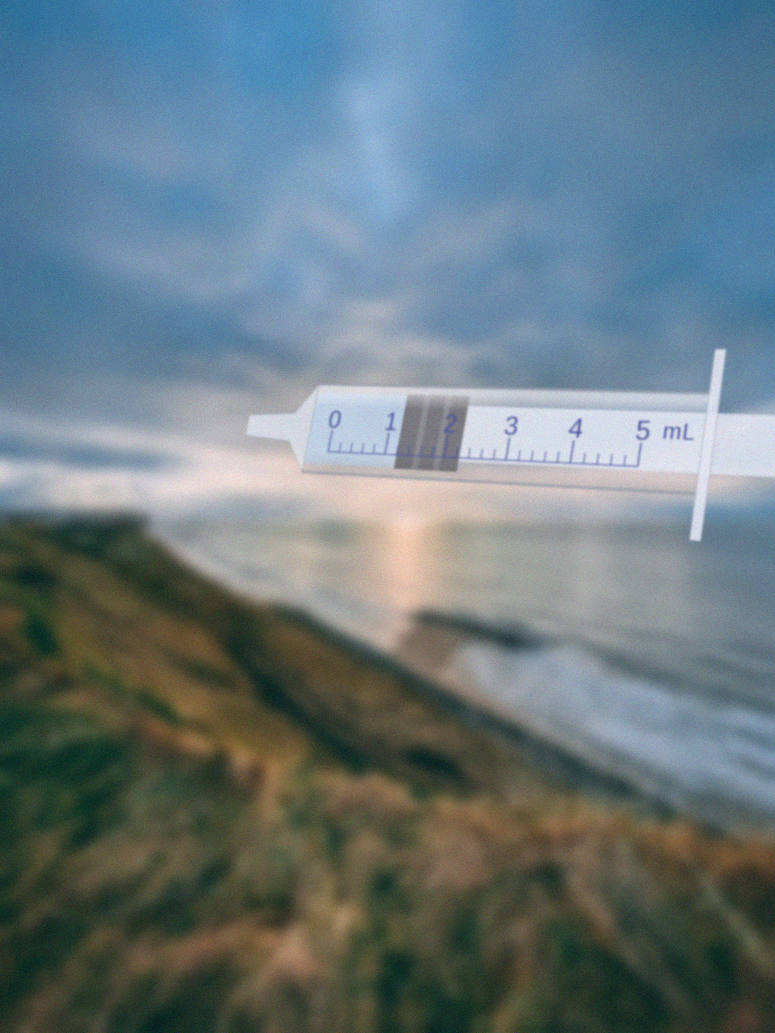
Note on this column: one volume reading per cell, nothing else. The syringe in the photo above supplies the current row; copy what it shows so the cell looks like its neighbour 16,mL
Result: 1.2,mL
